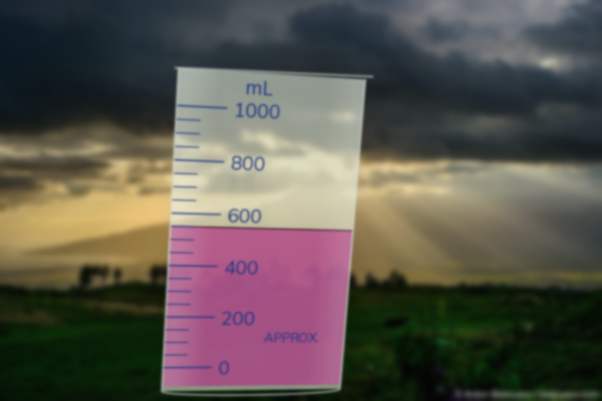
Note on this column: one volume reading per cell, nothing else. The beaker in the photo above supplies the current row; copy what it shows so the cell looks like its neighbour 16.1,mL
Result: 550,mL
